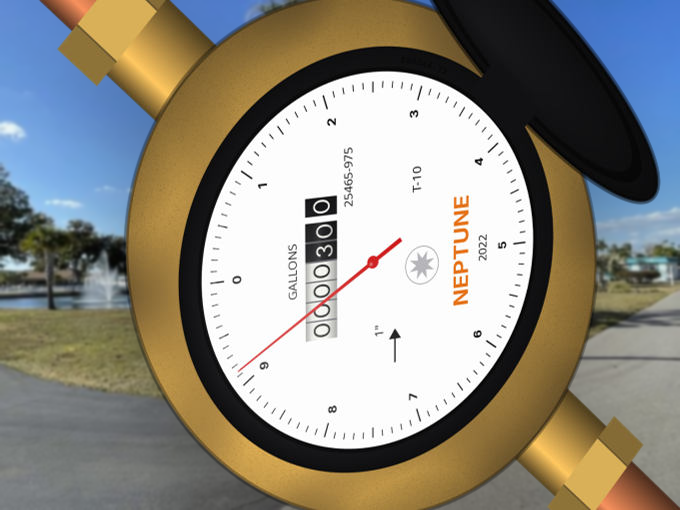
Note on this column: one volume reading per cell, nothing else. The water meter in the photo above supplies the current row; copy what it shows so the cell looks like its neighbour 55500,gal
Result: 299.1,gal
